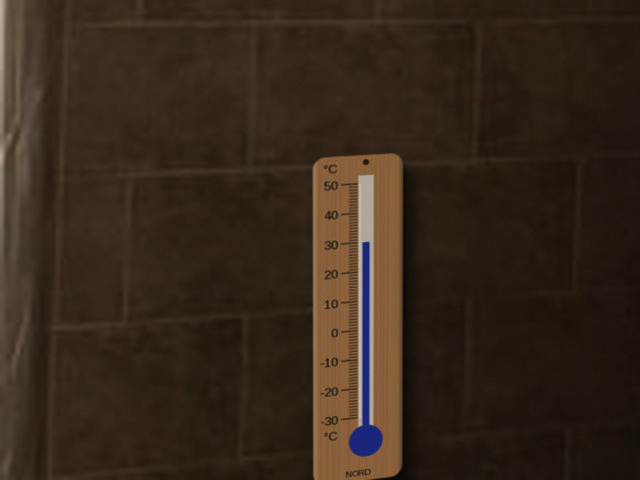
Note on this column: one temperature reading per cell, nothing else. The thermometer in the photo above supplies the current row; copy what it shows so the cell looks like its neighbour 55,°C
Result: 30,°C
